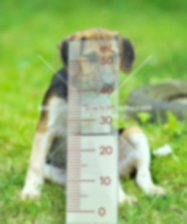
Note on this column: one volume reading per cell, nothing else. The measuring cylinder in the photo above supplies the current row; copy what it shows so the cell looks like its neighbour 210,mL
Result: 25,mL
